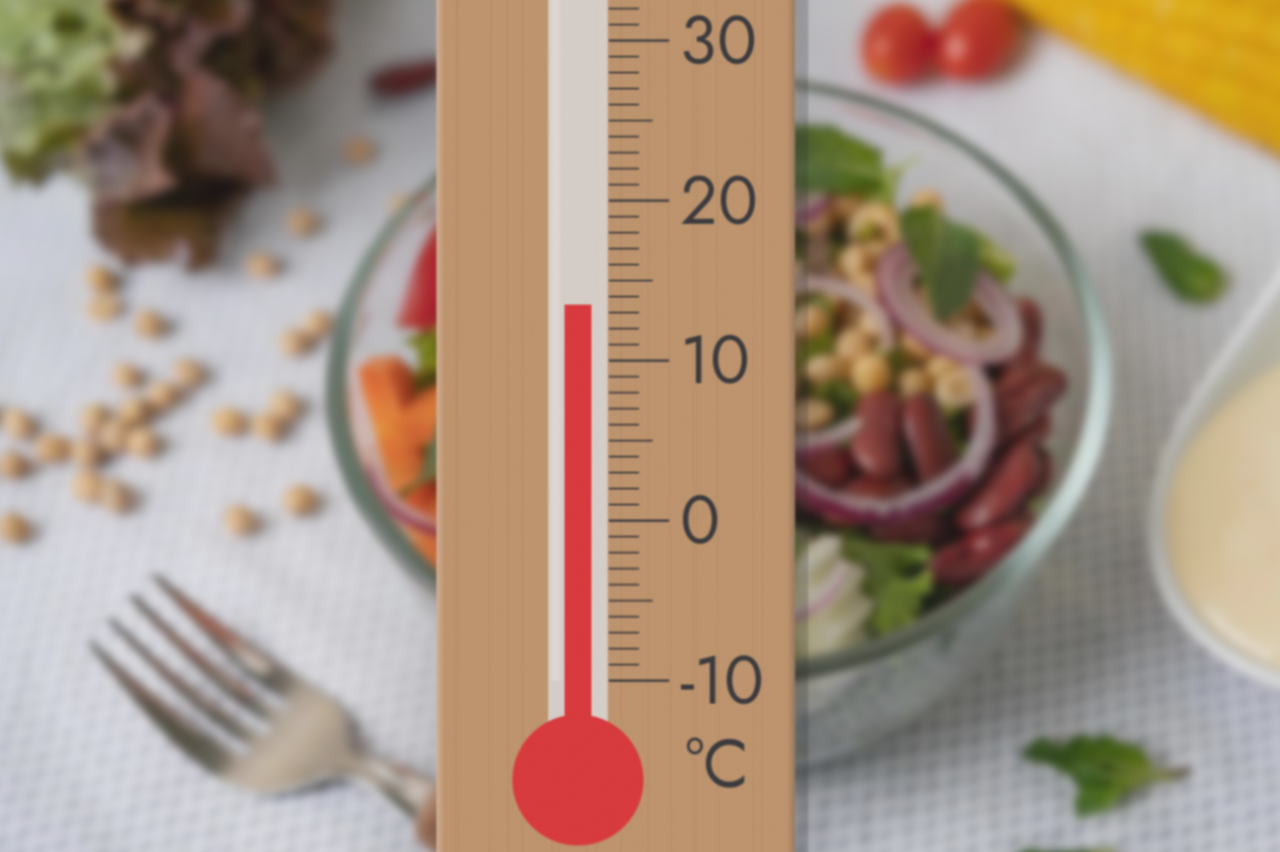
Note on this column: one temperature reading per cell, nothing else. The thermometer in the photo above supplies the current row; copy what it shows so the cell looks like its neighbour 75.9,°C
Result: 13.5,°C
